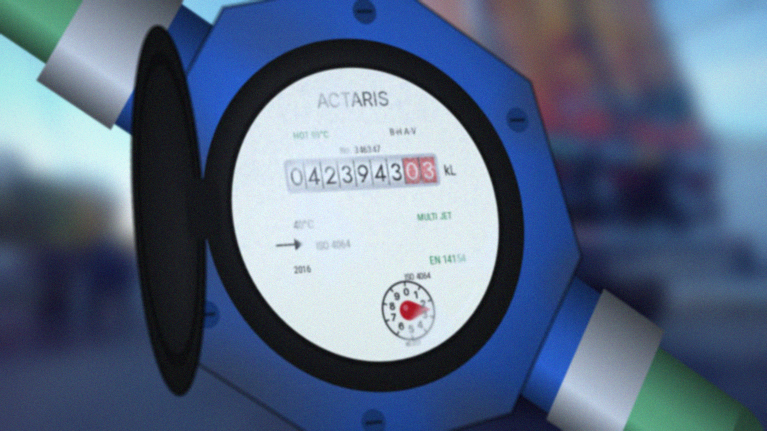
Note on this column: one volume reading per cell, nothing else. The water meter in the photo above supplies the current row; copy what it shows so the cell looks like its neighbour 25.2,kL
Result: 423943.032,kL
